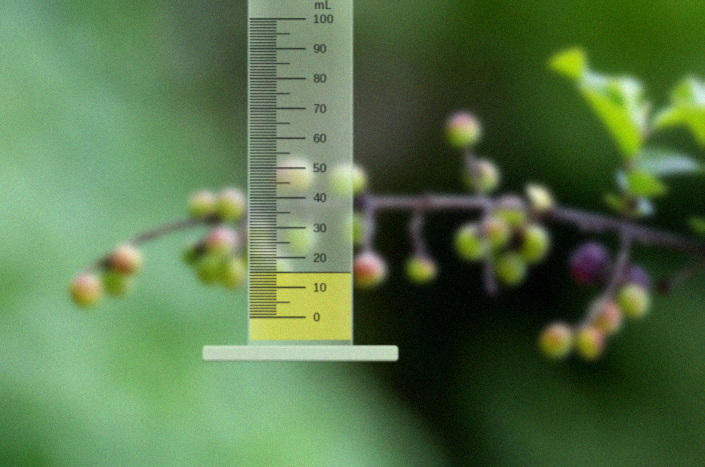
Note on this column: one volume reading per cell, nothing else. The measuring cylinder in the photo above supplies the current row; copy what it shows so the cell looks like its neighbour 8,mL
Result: 15,mL
